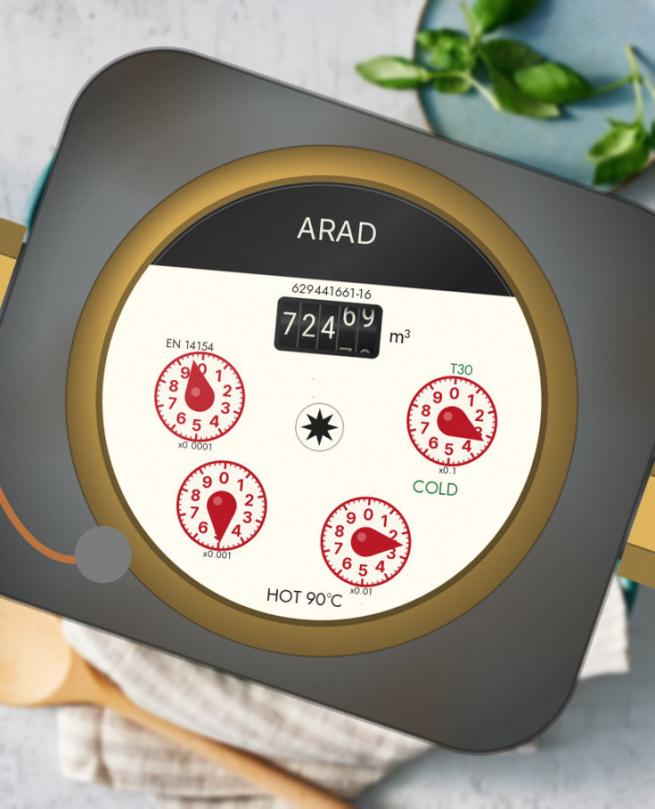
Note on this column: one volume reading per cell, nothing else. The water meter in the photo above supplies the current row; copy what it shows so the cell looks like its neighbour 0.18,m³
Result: 72469.3249,m³
